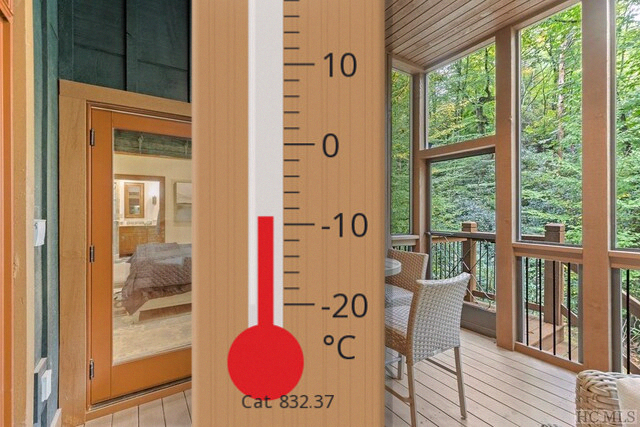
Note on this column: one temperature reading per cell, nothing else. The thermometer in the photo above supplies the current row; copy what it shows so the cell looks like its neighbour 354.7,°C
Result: -9,°C
